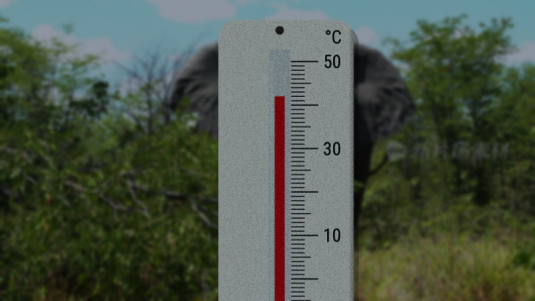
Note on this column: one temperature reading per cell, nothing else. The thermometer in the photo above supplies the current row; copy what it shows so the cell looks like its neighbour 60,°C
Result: 42,°C
